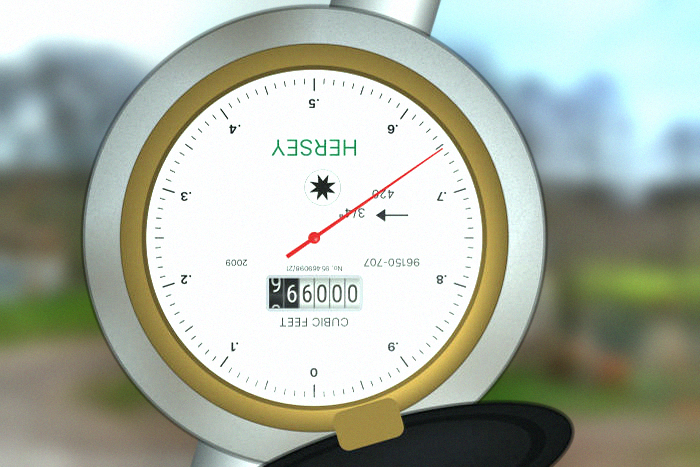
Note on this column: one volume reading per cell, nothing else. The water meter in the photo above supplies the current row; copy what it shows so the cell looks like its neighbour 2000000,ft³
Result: 995.65,ft³
